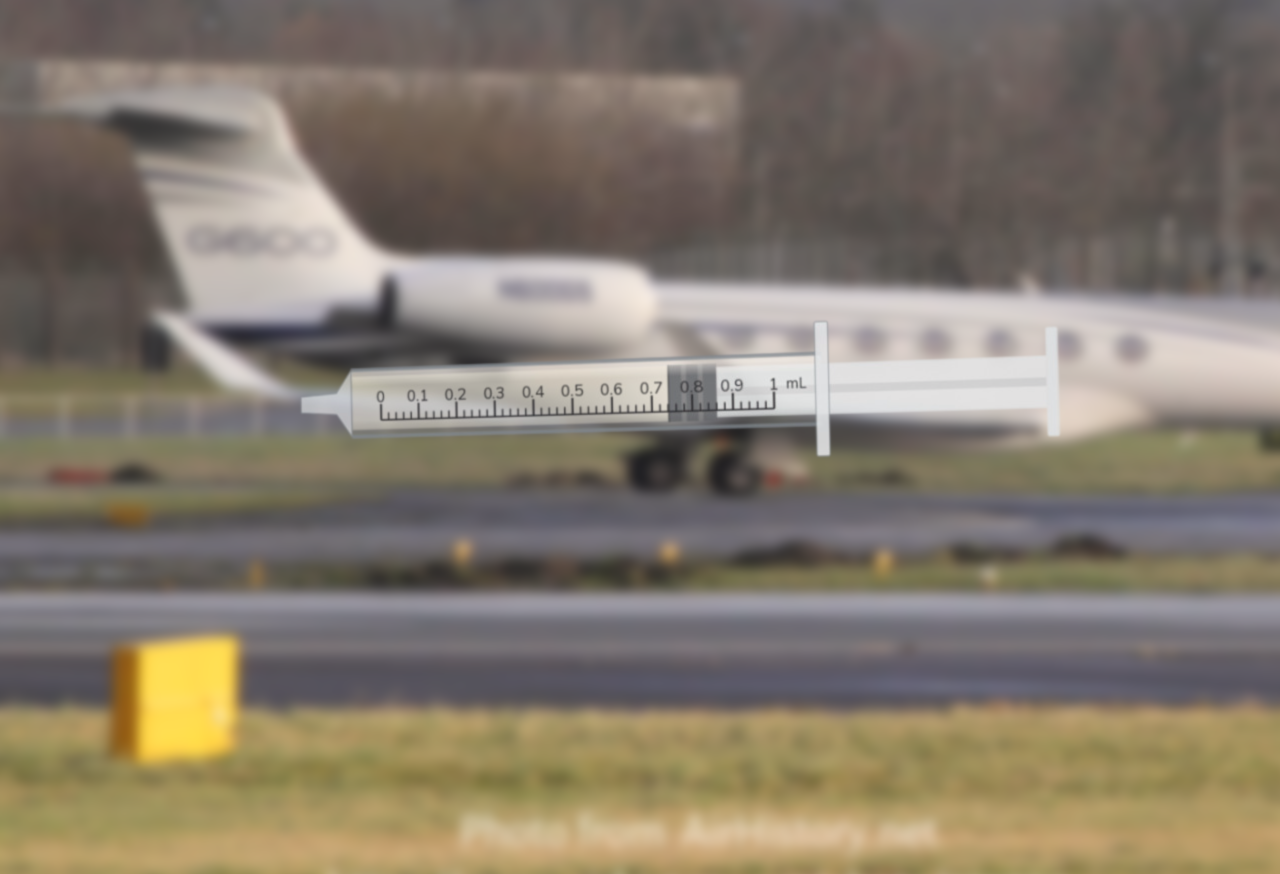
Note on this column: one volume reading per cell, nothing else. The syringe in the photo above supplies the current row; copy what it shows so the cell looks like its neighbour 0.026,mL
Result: 0.74,mL
